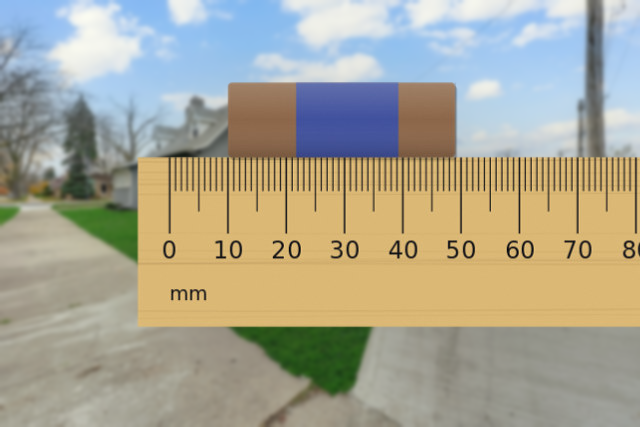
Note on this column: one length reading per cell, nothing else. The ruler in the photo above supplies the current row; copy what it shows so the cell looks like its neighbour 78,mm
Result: 39,mm
